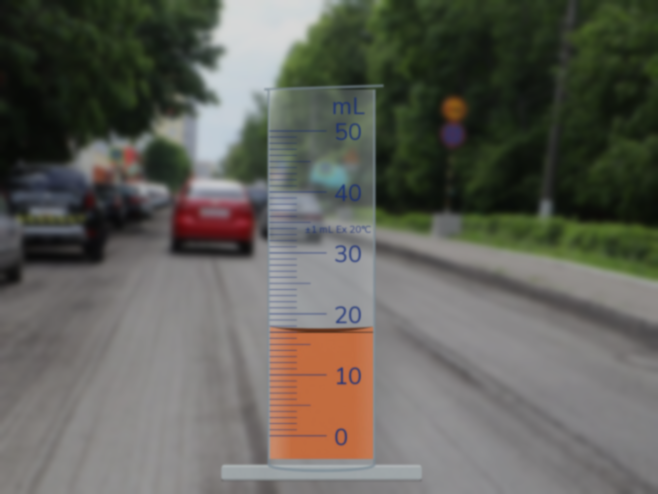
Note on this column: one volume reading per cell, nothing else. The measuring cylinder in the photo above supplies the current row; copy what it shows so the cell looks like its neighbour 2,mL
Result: 17,mL
